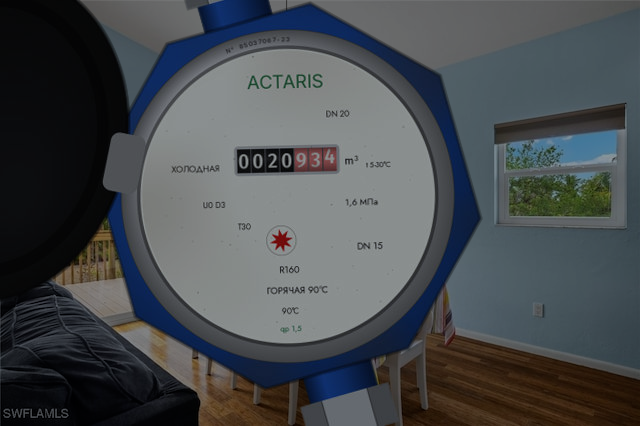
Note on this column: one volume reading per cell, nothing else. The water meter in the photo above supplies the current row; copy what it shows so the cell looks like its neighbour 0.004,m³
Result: 20.934,m³
